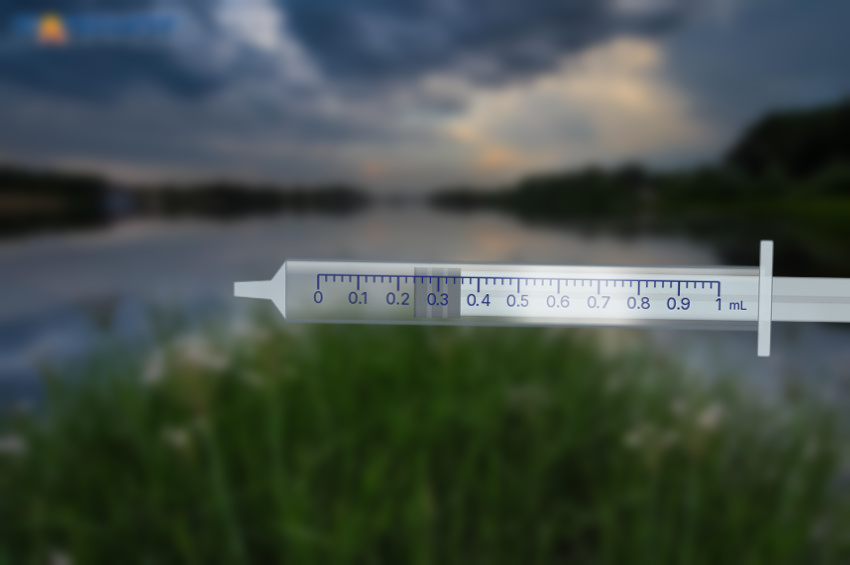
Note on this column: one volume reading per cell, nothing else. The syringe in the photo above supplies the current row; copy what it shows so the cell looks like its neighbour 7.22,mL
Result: 0.24,mL
